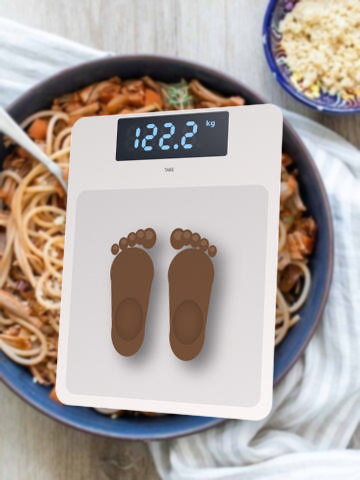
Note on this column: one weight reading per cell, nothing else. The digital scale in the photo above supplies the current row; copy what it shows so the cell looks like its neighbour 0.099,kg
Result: 122.2,kg
